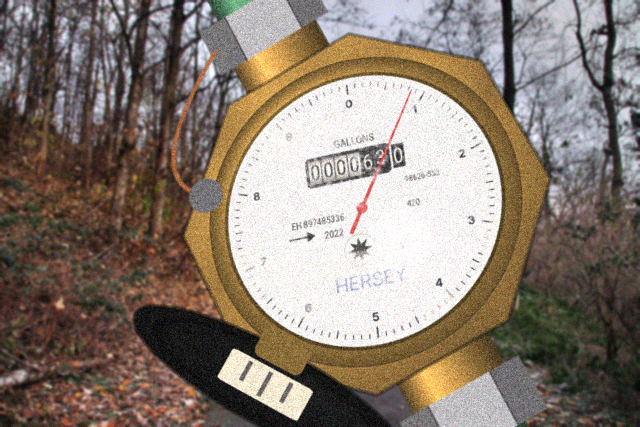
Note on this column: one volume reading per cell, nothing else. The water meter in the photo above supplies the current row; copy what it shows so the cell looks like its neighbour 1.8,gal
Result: 630.8,gal
